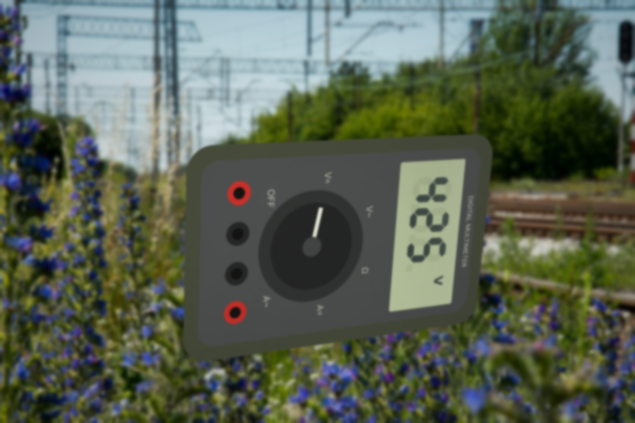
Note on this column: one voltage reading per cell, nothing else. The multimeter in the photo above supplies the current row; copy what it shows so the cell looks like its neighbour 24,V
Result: 425,V
